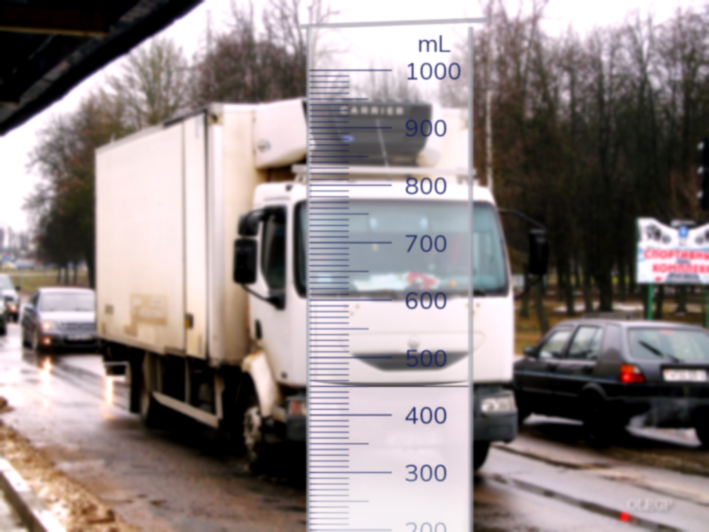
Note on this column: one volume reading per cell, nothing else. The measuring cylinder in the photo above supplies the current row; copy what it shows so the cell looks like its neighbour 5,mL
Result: 450,mL
